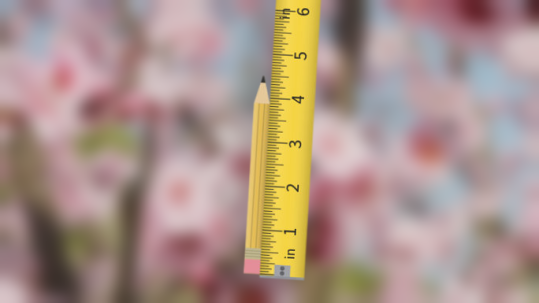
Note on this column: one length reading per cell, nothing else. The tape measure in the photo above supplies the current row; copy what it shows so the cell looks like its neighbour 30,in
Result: 4.5,in
